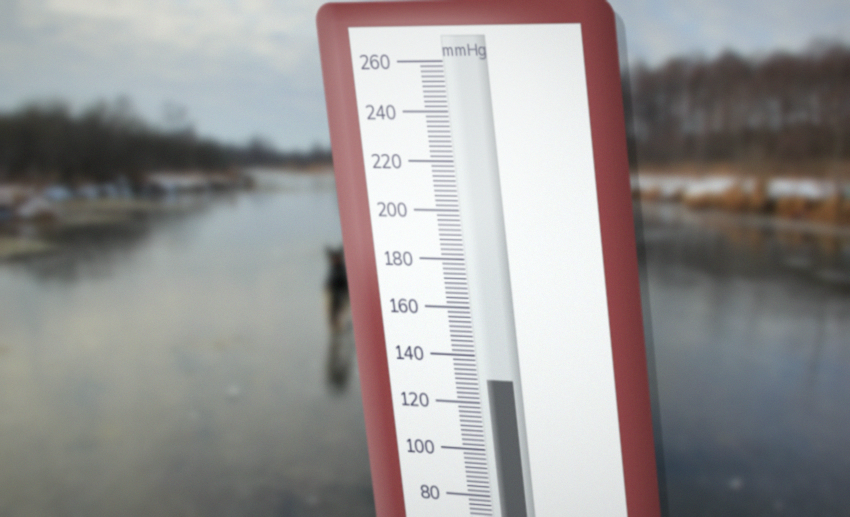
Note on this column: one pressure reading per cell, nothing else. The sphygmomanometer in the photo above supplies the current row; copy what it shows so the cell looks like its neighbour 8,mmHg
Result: 130,mmHg
